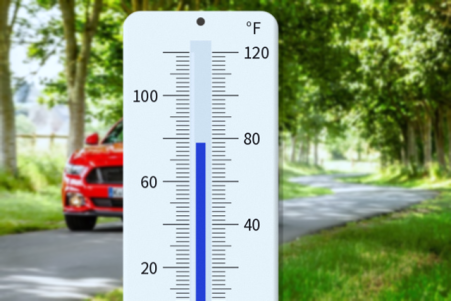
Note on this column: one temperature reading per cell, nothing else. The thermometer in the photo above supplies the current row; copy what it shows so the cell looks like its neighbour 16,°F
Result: 78,°F
